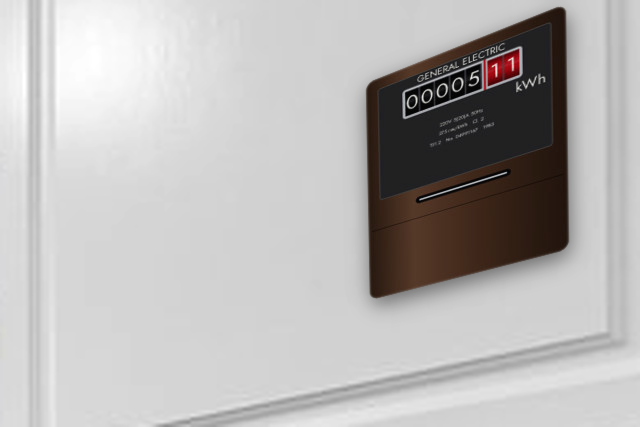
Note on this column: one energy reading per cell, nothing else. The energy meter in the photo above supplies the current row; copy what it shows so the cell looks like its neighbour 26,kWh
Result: 5.11,kWh
